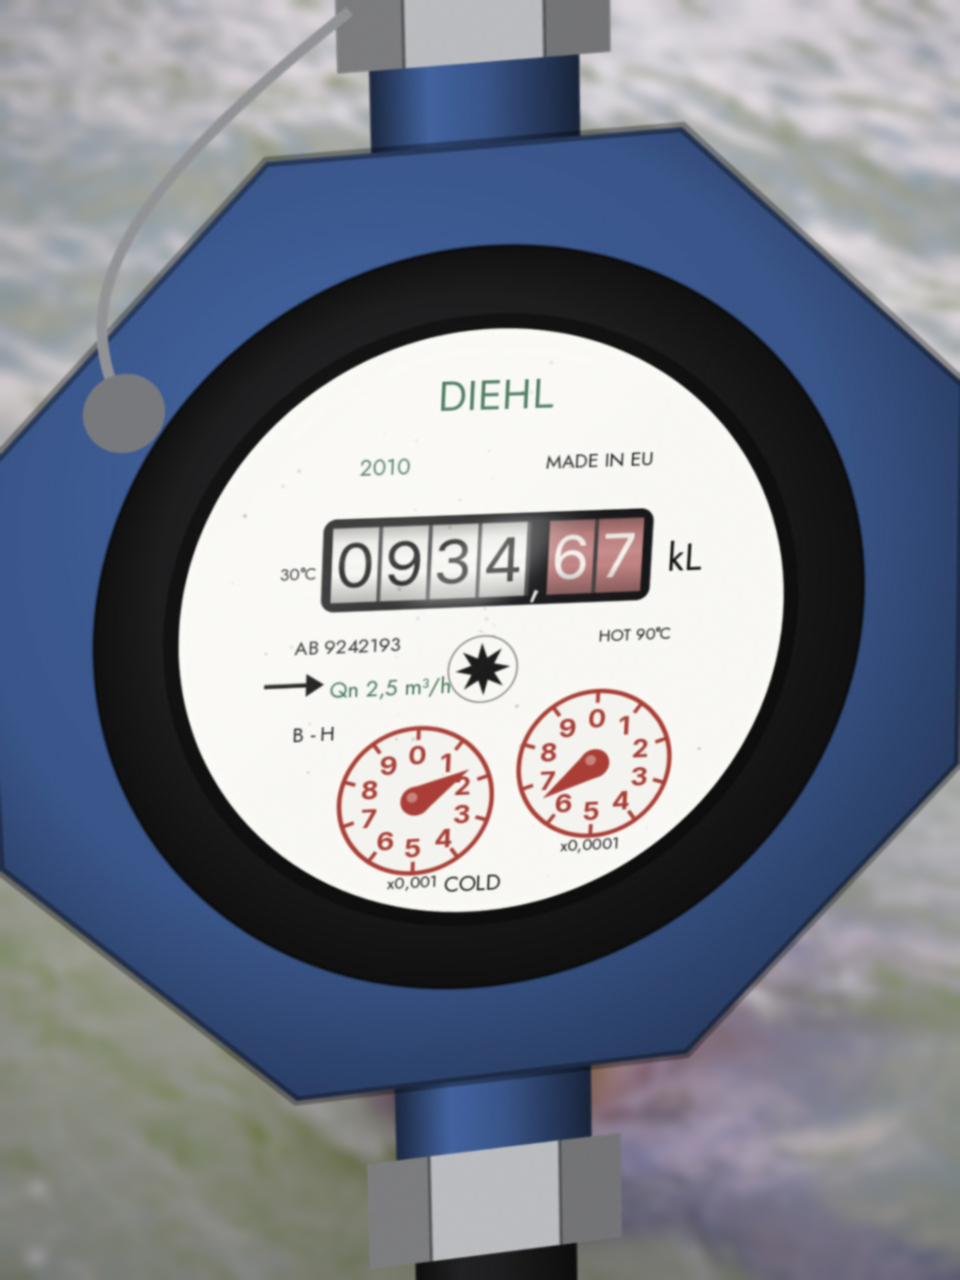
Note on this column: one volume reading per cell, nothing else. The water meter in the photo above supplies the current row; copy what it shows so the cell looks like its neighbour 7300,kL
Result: 934.6716,kL
